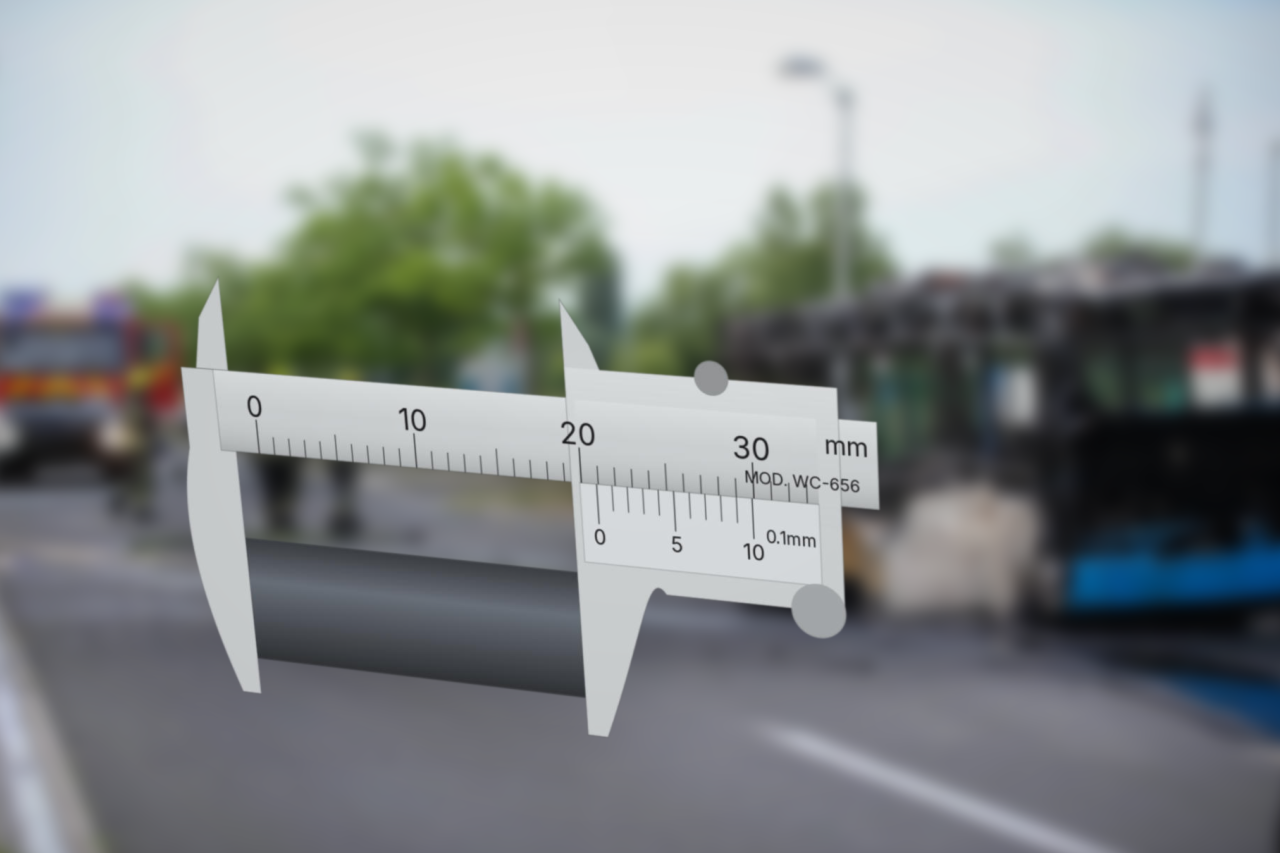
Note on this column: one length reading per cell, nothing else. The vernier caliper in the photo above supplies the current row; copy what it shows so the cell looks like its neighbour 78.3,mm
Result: 20.9,mm
